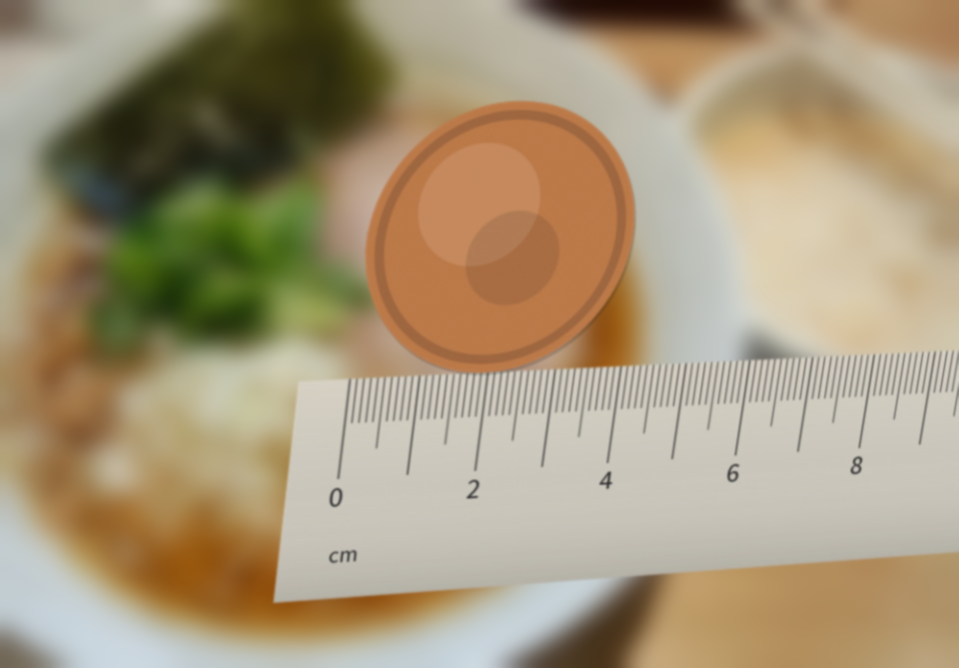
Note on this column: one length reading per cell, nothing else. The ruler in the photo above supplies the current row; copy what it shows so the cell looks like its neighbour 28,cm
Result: 3.9,cm
